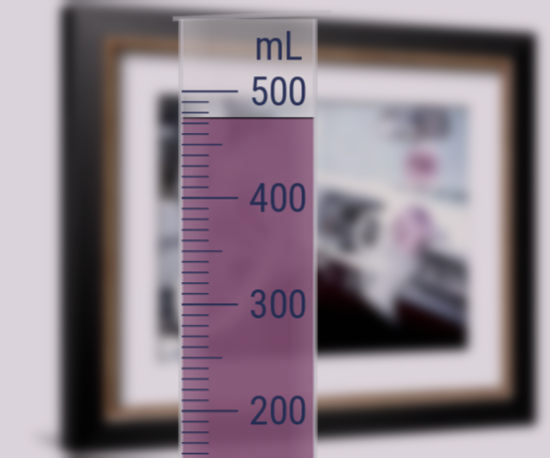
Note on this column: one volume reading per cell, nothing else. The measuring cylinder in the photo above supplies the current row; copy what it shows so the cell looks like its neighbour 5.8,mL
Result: 475,mL
